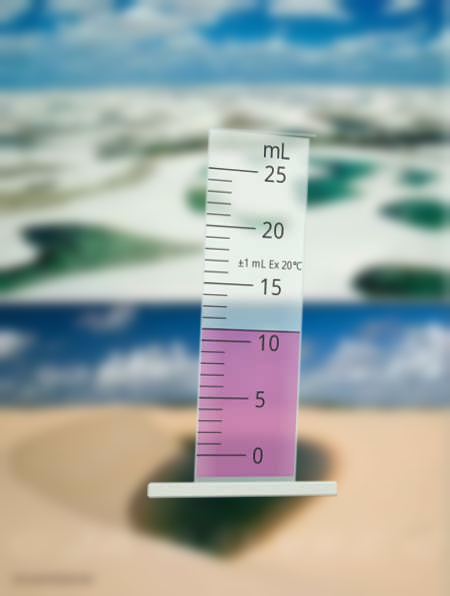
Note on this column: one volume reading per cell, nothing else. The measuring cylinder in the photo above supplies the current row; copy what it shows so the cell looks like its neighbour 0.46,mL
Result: 11,mL
